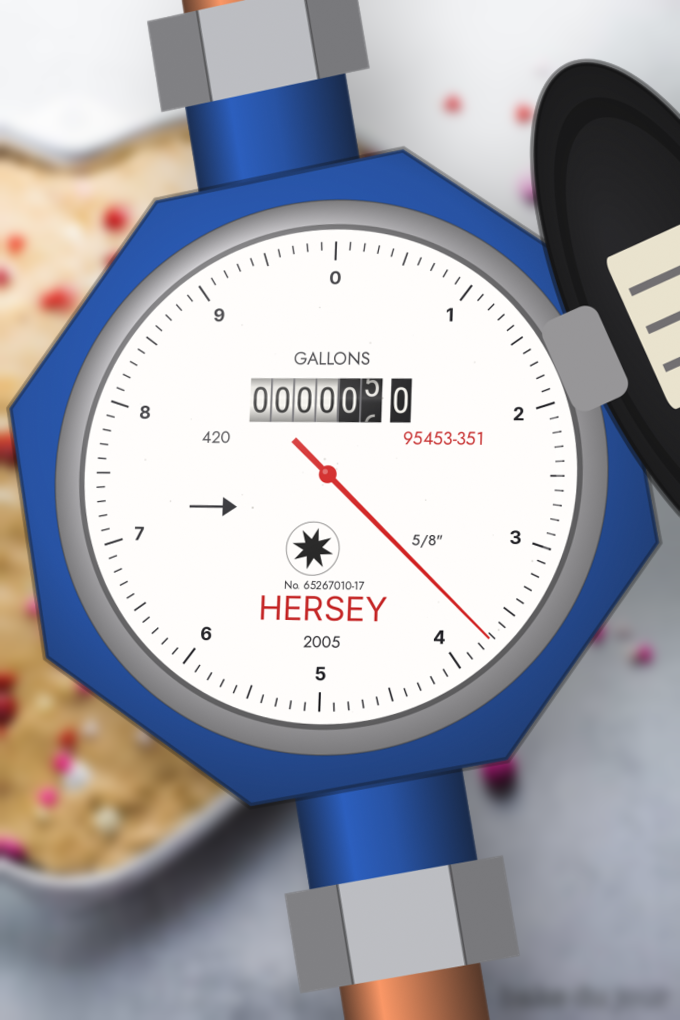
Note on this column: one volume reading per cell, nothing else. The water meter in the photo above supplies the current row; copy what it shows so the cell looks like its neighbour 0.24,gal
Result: 53.7,gal
